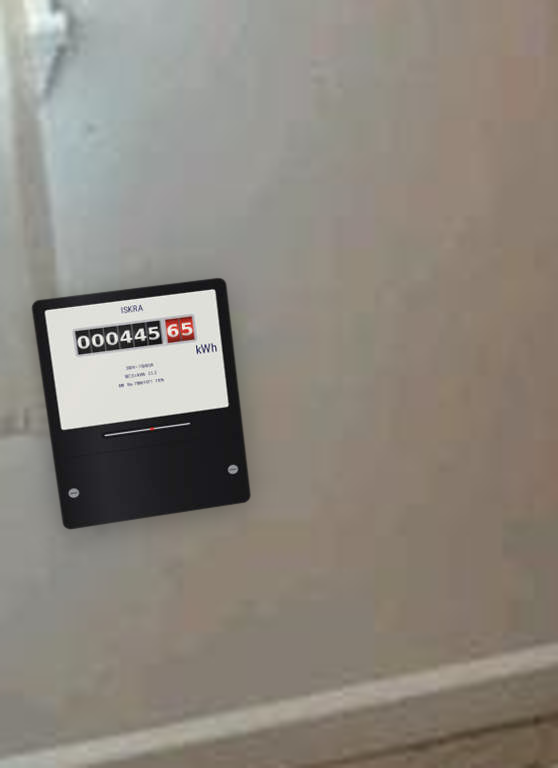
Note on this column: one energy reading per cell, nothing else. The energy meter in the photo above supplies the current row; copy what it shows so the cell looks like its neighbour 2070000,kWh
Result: 445.65,kWh
